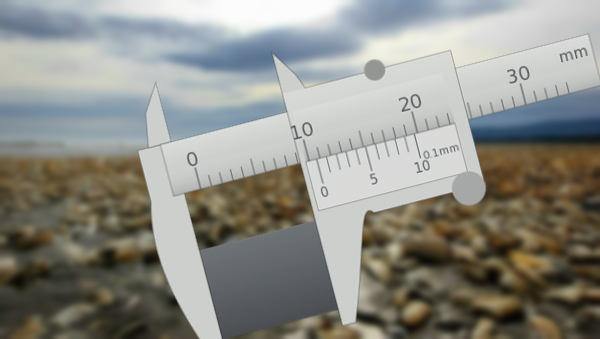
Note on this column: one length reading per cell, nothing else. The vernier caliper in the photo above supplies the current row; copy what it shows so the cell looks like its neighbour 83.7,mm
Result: 10.7,mm
